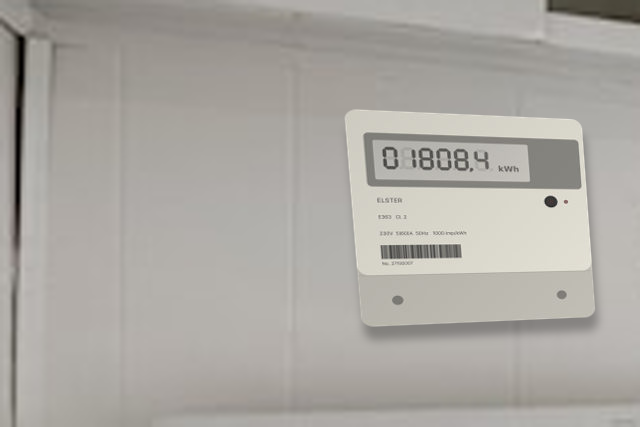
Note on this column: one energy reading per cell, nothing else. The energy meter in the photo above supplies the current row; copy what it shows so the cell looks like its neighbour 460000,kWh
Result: 1808.4,kWh
